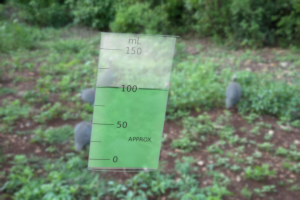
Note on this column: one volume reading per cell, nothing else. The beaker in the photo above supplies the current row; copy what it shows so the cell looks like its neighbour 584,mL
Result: 100,mL
